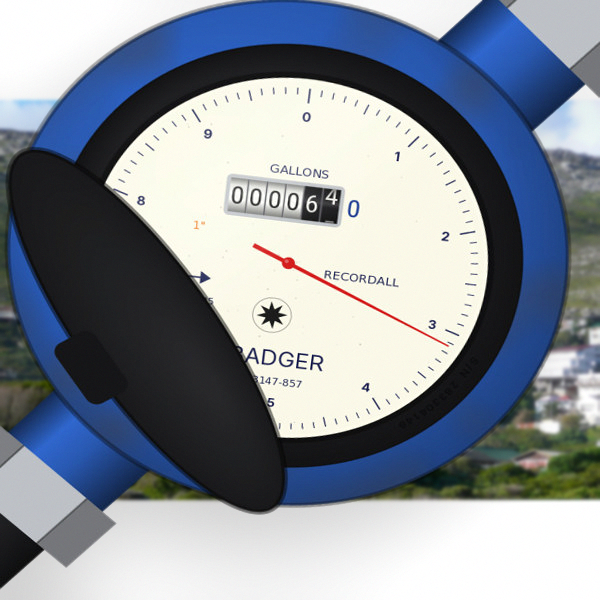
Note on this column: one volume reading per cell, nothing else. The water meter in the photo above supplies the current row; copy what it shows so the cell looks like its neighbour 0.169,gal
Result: 643.1,gal
